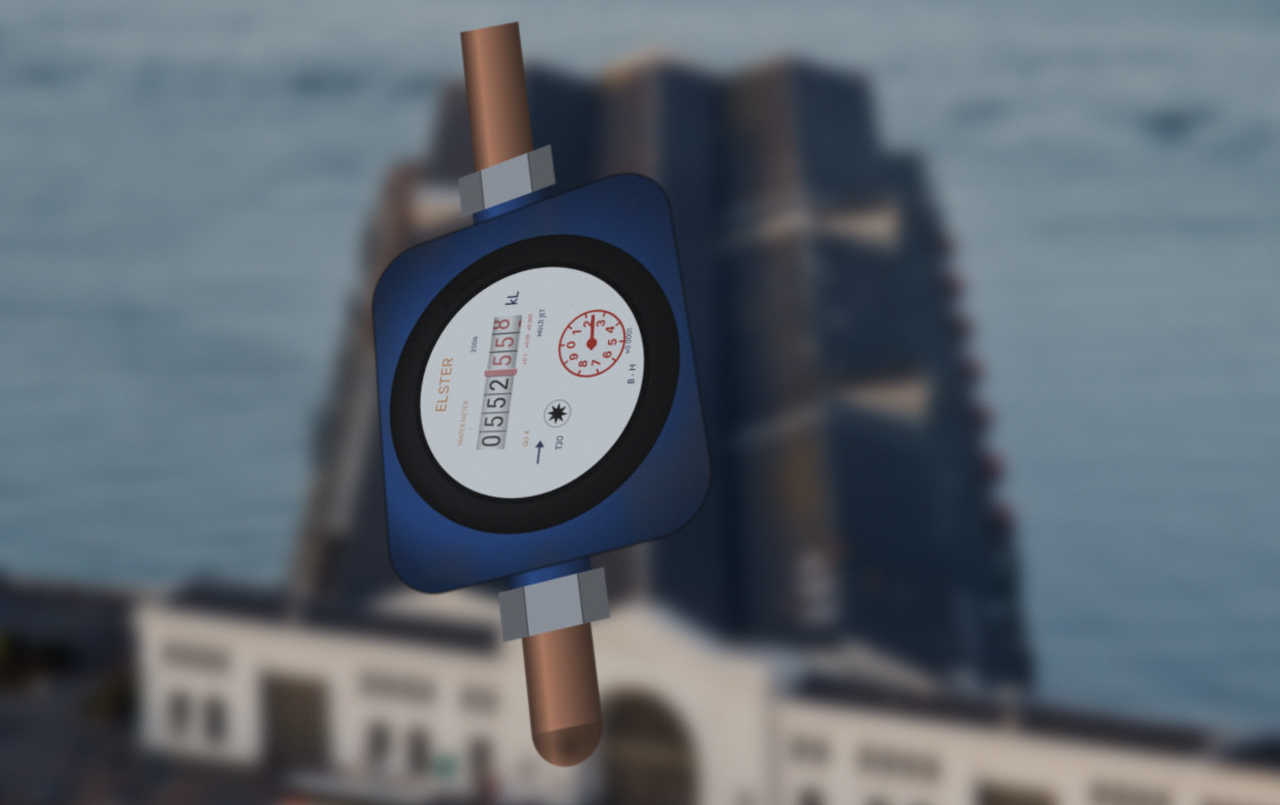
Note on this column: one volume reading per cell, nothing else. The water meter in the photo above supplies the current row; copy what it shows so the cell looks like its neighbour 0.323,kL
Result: 552.5582,kL
